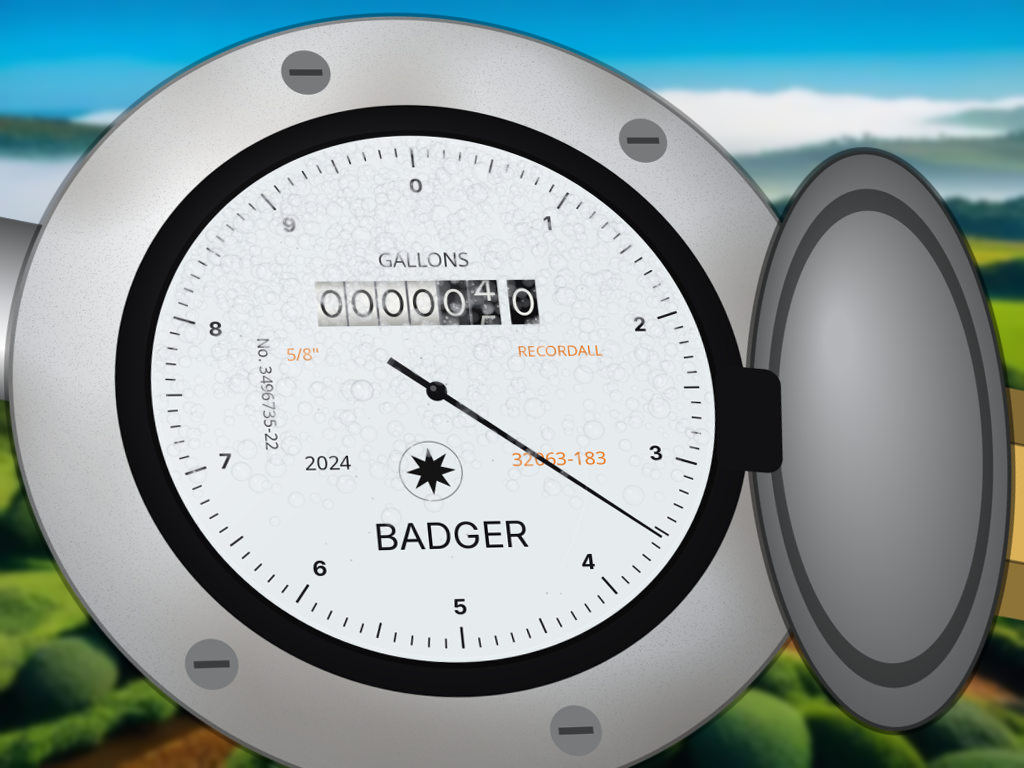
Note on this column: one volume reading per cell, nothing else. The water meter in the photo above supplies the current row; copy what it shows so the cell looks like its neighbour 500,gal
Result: 43.5,gal
